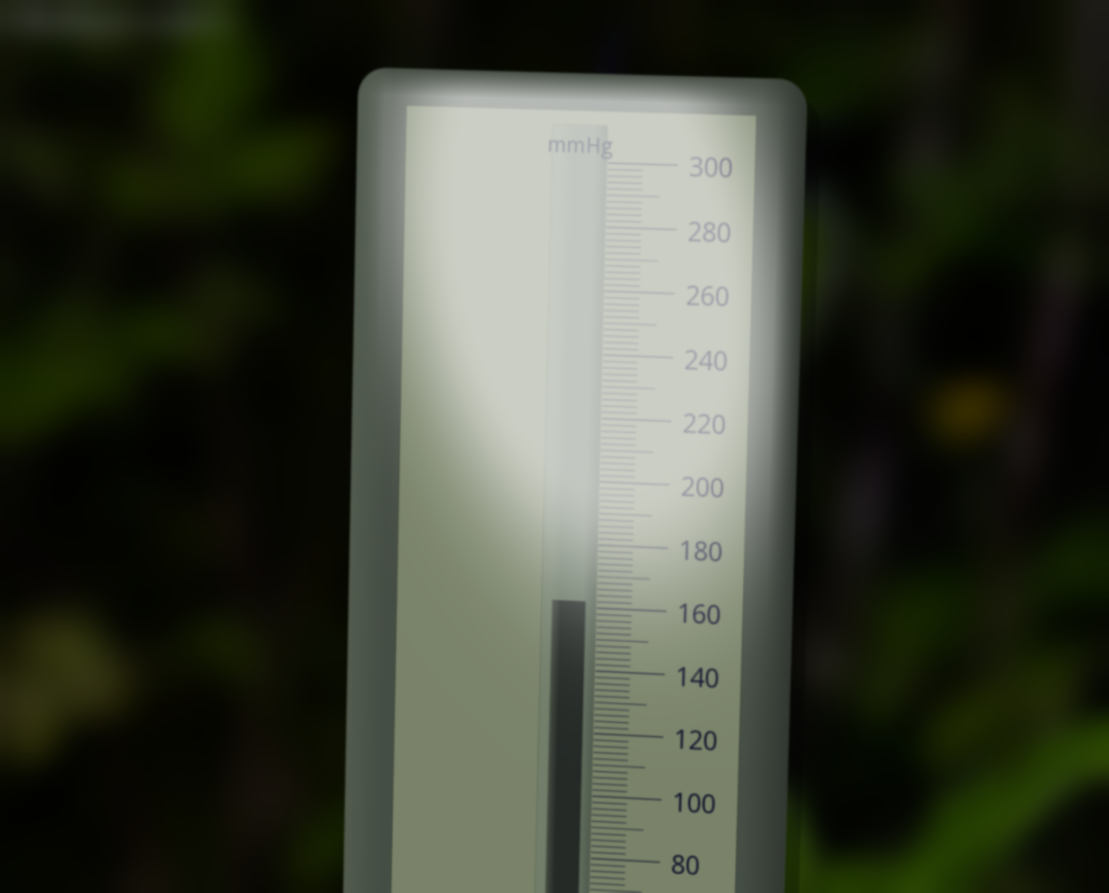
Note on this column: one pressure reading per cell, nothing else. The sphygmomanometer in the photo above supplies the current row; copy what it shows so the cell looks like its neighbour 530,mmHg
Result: 162,mmHg
